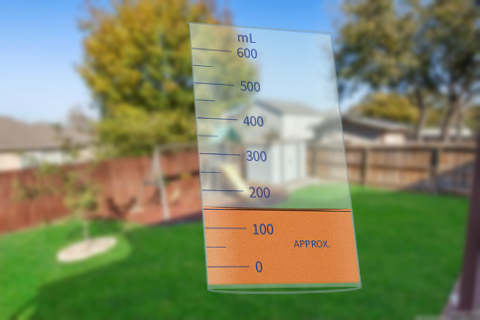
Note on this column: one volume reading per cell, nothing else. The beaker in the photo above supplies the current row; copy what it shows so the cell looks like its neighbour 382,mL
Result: 150,mL
